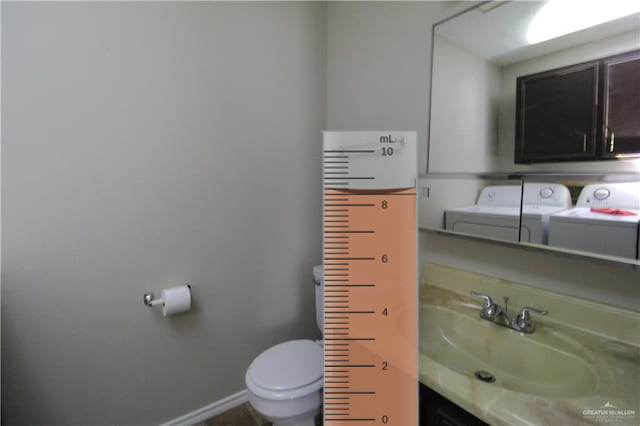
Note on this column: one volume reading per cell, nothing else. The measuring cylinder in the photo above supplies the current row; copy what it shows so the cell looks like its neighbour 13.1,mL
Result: 8.4,mL
